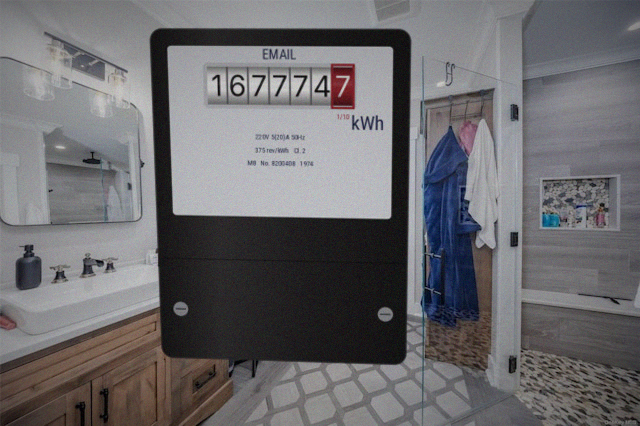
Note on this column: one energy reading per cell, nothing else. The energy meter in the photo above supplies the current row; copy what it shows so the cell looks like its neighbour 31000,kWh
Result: 167774.7,kWh
